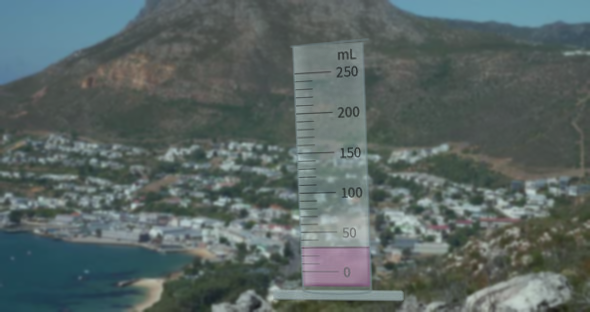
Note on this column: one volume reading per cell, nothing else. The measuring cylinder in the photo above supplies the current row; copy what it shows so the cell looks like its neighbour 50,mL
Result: 30,mL
